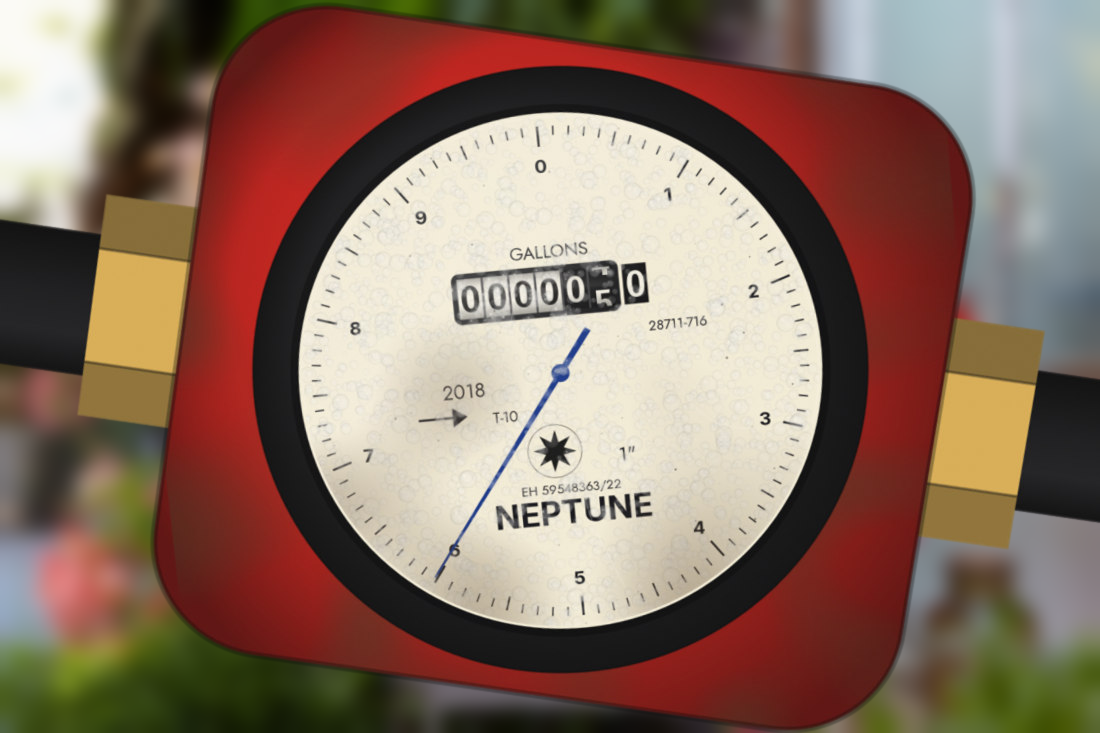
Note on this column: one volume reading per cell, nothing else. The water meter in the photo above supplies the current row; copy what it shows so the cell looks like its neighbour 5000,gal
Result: 46.0,gal
